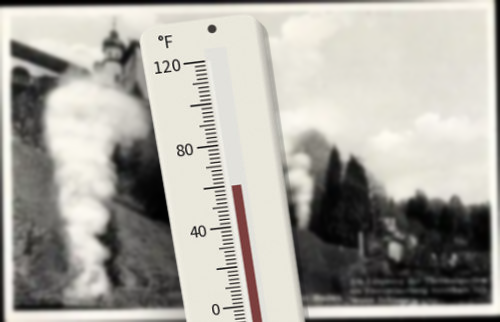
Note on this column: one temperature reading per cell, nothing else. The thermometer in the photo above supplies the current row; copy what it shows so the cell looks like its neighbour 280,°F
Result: 60,°F
